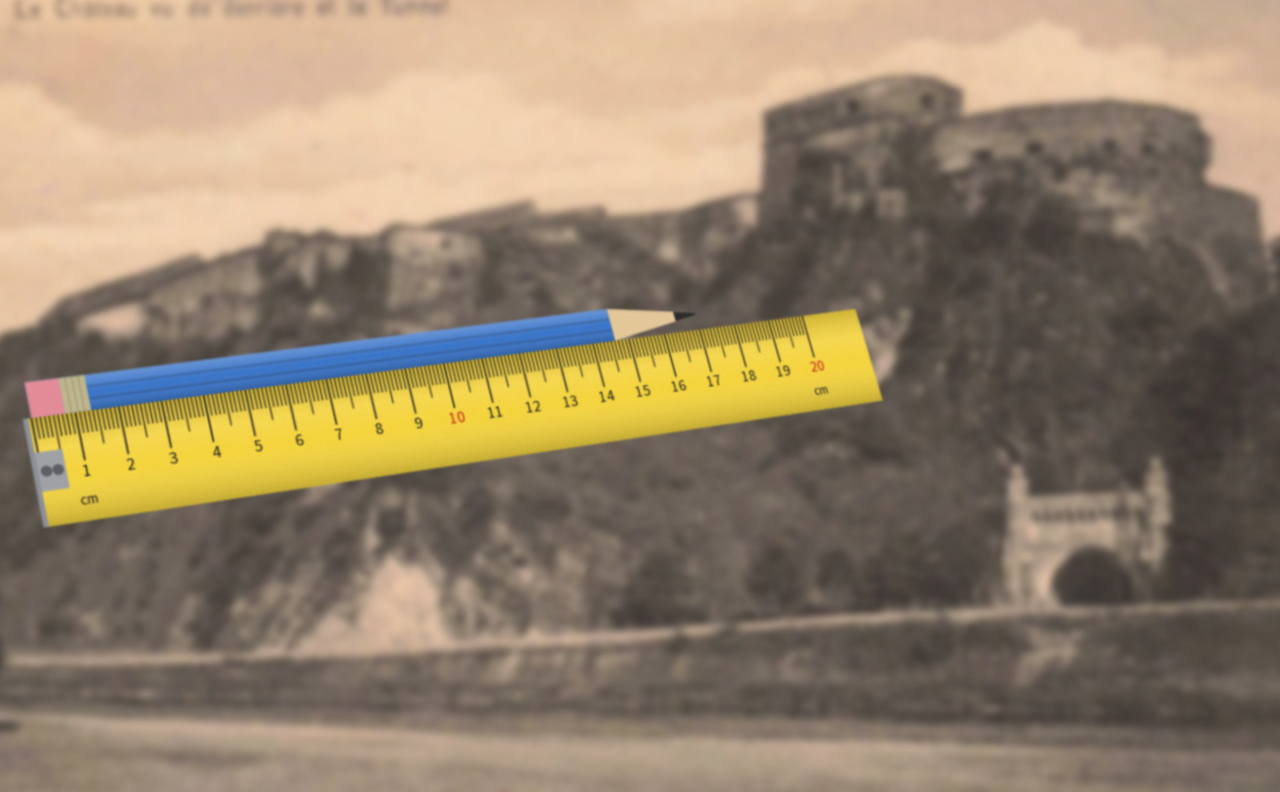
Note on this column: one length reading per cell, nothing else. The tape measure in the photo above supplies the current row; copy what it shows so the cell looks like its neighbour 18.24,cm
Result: 17,cm
